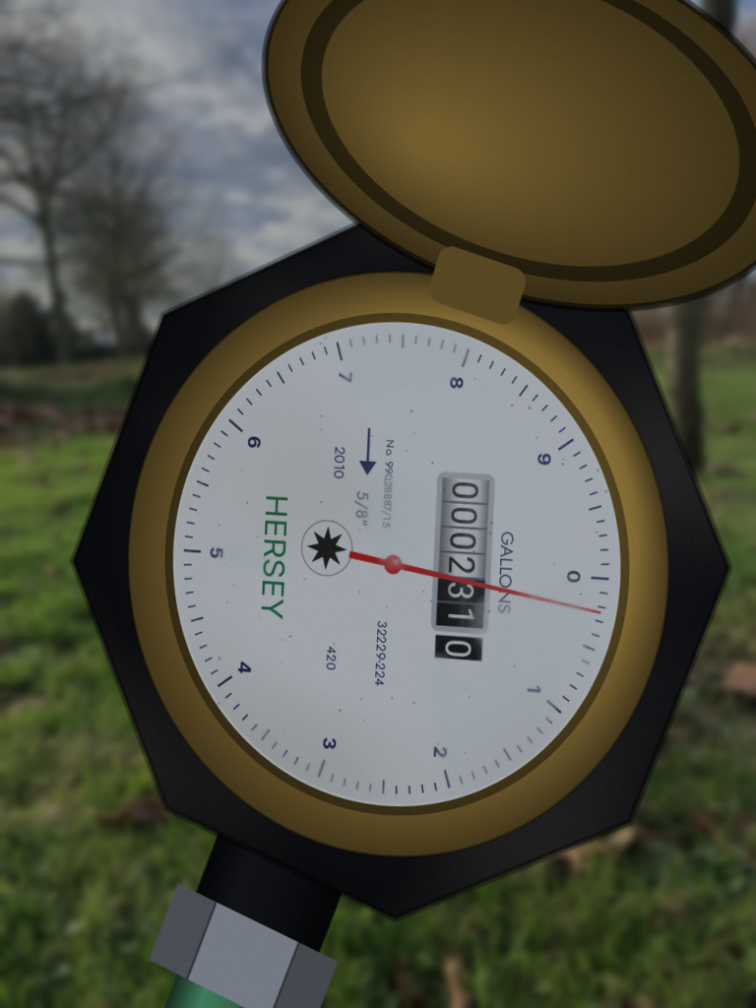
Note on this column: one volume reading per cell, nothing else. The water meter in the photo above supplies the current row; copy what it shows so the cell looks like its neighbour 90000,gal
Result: 2310.2,gal
